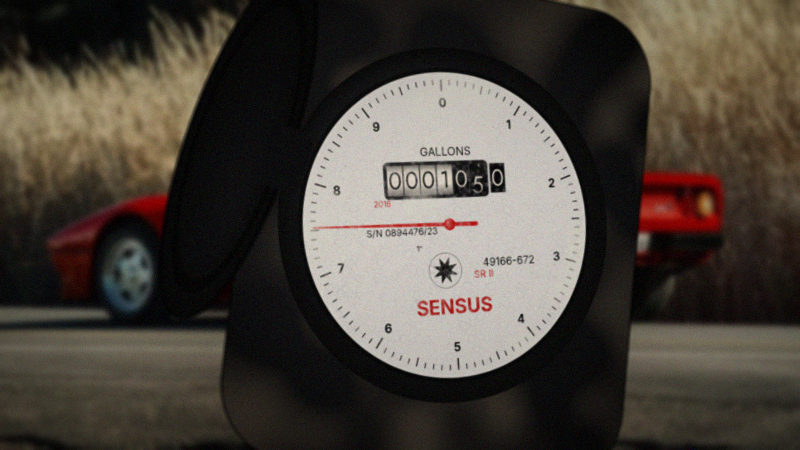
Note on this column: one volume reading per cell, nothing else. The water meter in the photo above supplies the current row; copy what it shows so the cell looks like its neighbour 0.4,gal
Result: 1047.5,gal
